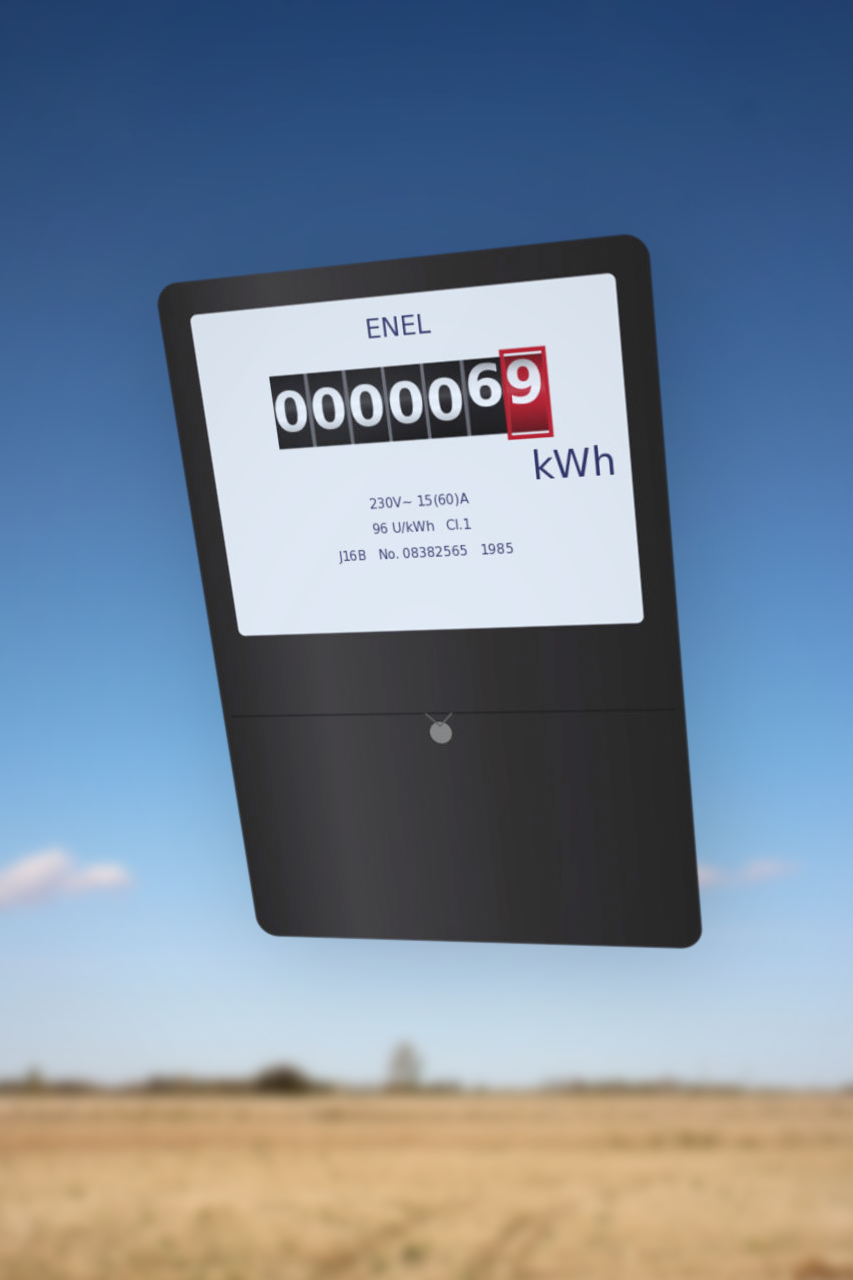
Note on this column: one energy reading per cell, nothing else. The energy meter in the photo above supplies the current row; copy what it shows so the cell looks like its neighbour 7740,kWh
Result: 6.9,kWh
